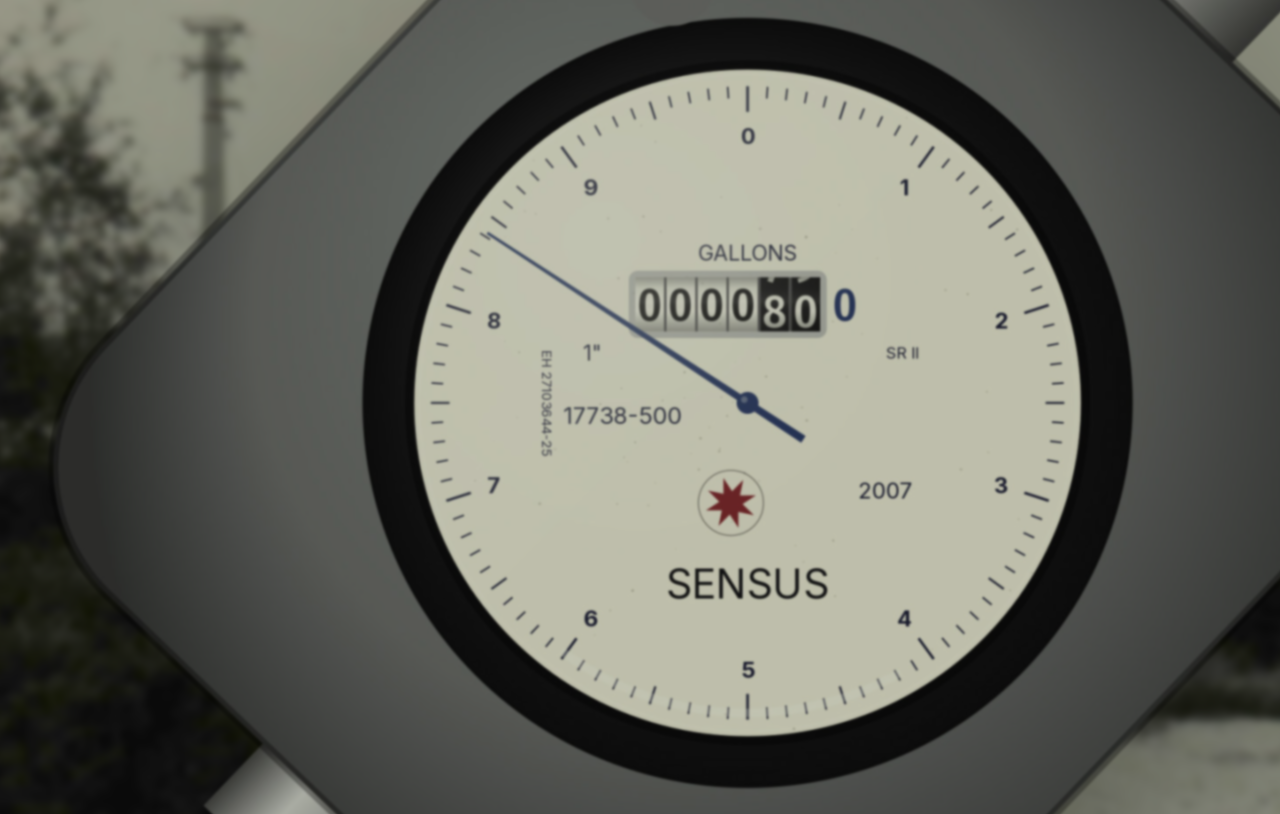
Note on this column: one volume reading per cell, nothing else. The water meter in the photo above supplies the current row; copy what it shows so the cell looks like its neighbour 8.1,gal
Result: 798.4,gal
